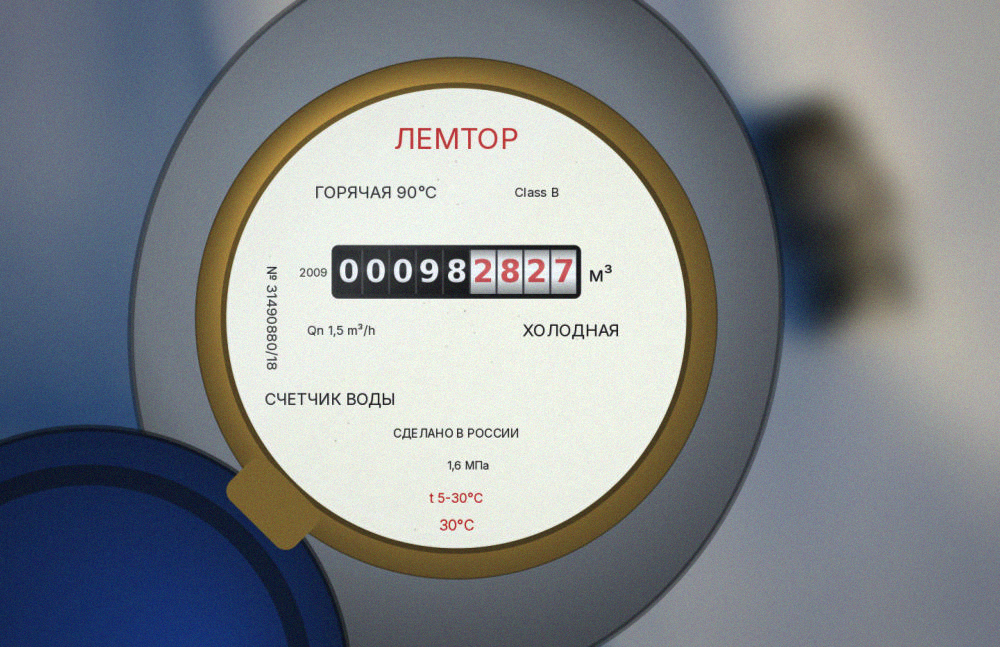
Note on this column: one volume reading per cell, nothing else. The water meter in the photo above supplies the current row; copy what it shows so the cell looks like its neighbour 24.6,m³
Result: 98.2827,m³
